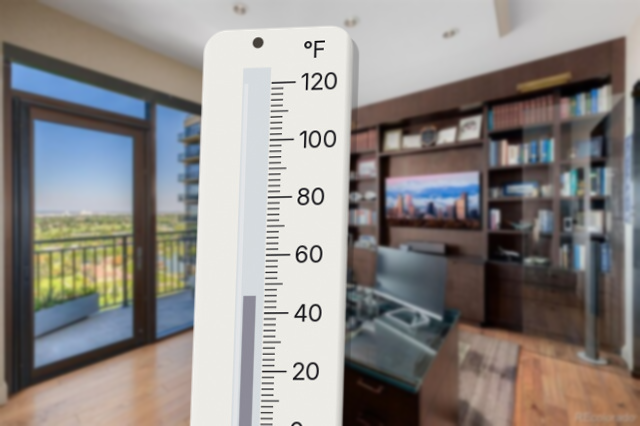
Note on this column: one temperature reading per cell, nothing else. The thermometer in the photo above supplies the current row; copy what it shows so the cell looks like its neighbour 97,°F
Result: 46,°F
